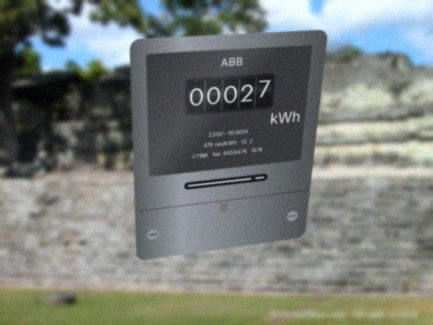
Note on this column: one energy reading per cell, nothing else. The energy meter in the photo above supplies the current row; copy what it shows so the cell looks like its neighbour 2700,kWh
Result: 27,kWh
